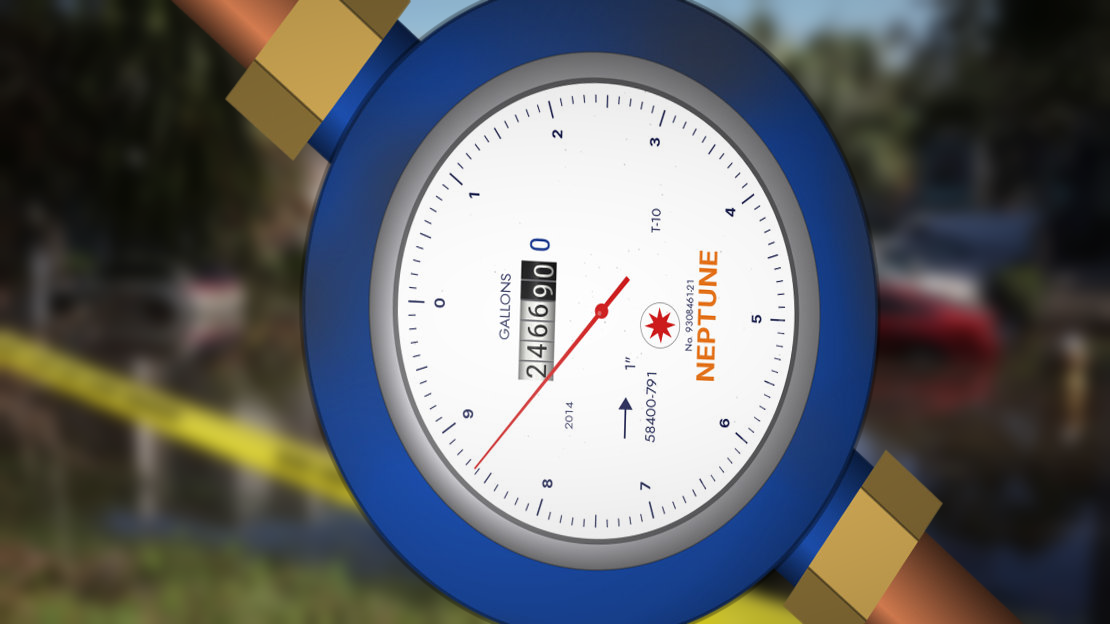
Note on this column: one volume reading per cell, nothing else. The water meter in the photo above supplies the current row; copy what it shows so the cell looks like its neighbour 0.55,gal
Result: 2466898.6,gal
